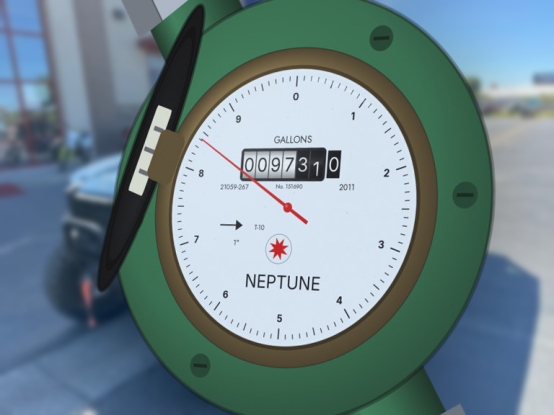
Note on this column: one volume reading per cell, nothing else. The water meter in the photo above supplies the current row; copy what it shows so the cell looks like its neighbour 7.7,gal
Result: 97308.4,gal
